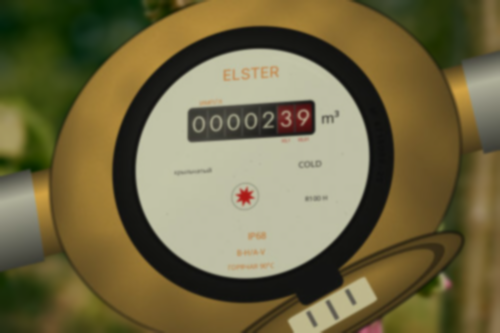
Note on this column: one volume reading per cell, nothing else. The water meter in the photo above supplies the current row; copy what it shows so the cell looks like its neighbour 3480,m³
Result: 2.39,m³
